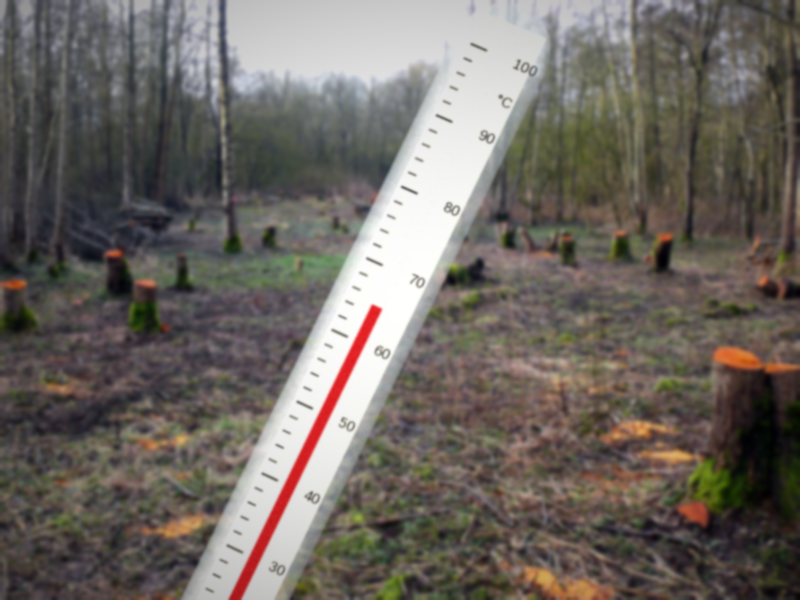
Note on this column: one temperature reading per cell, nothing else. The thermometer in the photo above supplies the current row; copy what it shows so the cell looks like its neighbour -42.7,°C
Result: 65,°C
